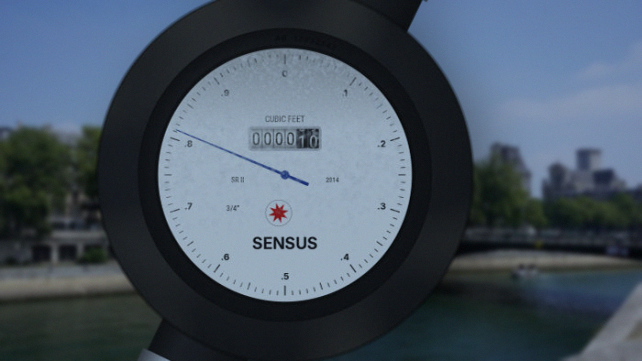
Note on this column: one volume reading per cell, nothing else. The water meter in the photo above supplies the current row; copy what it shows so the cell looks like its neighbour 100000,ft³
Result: 9.81,ft³
